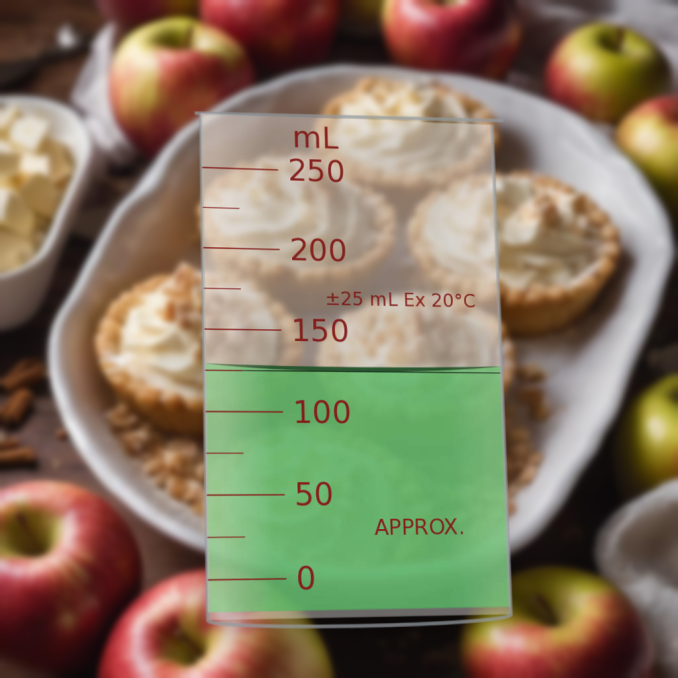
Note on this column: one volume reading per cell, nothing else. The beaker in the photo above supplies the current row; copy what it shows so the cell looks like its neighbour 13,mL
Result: 125,mL
